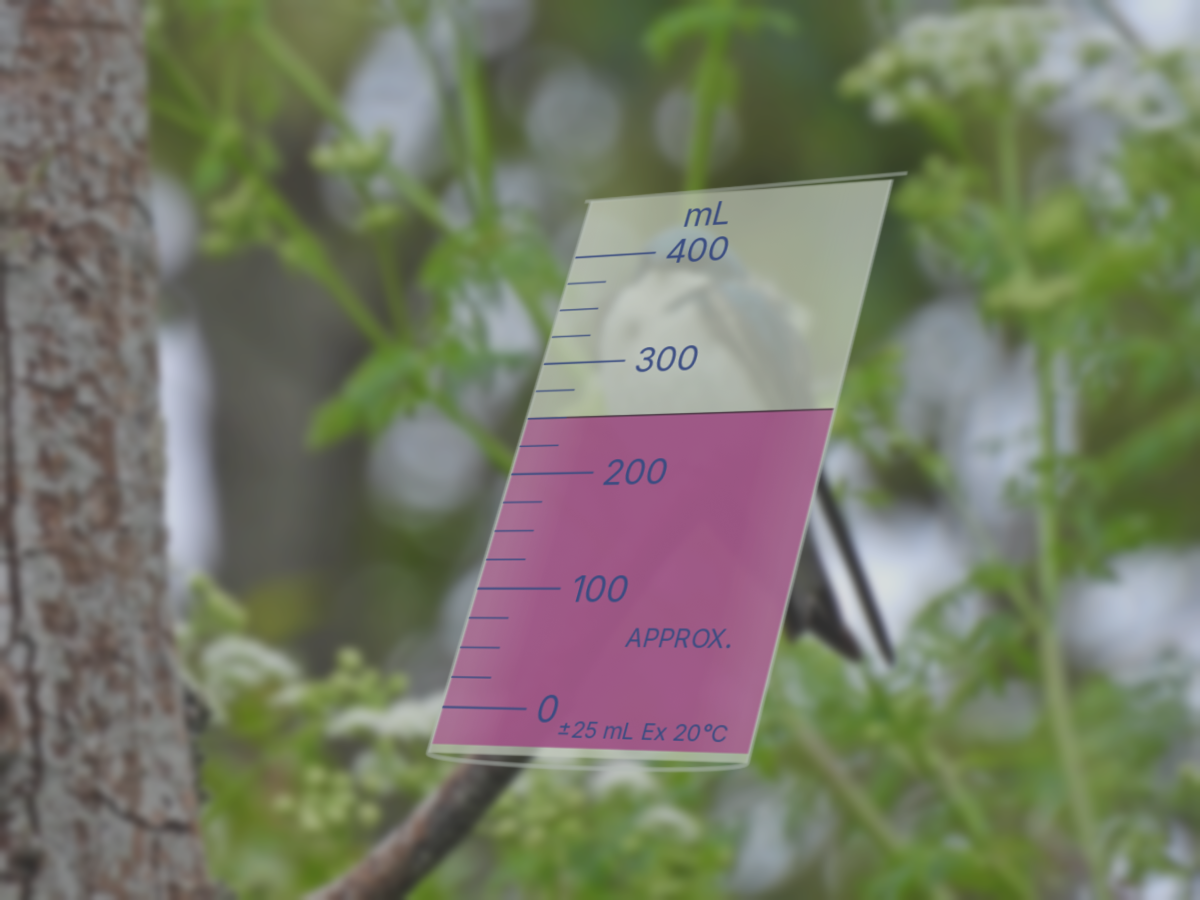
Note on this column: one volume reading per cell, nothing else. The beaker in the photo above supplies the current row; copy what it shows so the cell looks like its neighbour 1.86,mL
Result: 250,mL
